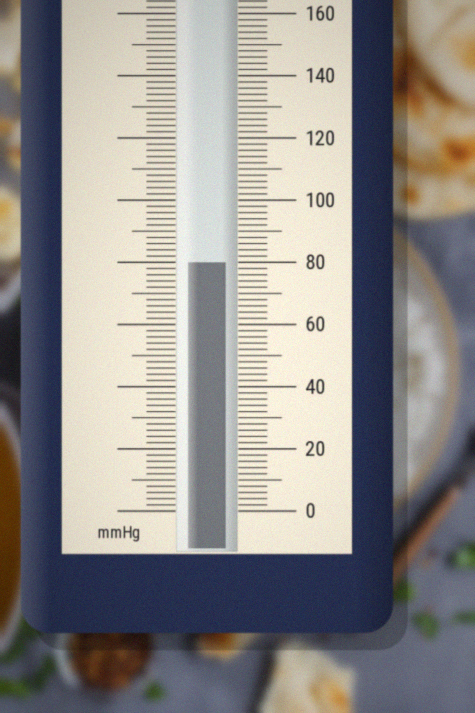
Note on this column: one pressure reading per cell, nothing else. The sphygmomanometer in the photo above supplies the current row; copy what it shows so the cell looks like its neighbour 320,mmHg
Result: 80,mmHg
